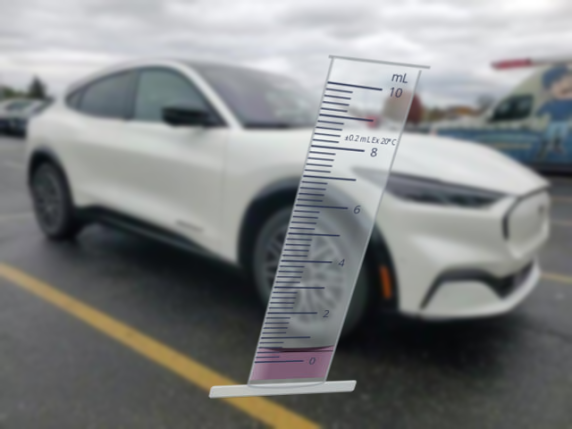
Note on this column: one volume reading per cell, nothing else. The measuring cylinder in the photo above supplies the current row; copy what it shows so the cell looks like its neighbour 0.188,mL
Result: 0.4,mL
